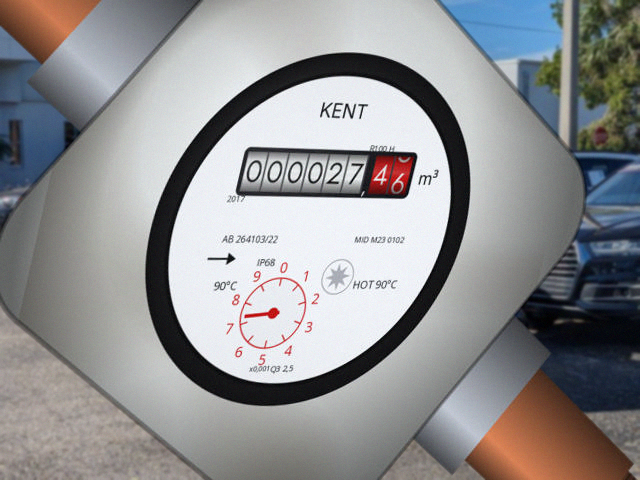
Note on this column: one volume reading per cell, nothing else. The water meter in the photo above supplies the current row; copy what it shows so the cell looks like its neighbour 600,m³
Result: 27.457,m³
